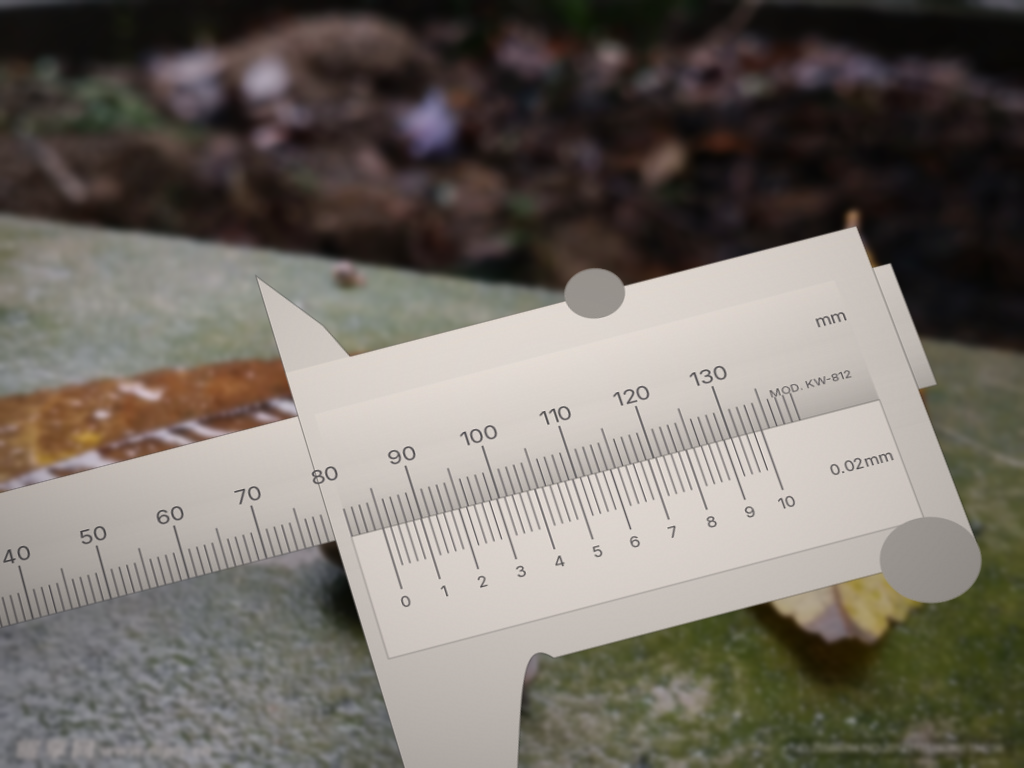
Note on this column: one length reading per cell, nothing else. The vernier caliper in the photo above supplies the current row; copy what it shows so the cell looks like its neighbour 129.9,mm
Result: 85.0,mm
